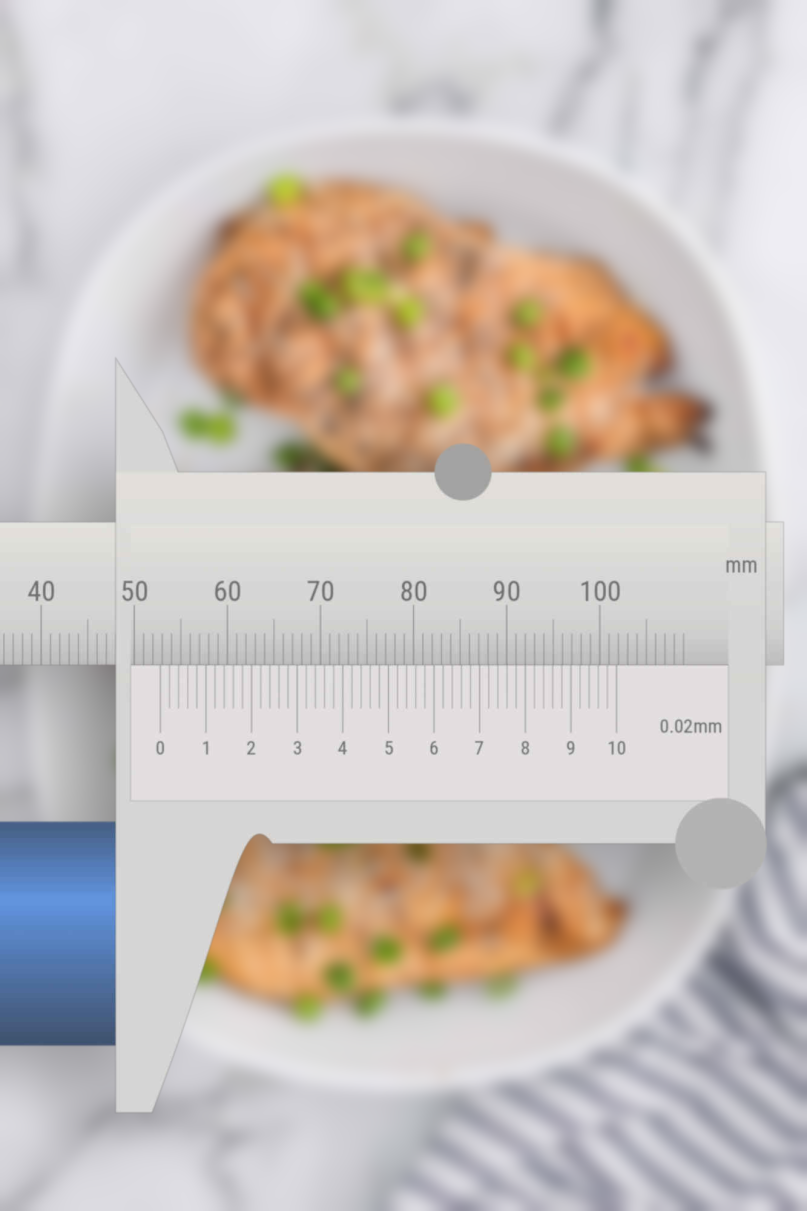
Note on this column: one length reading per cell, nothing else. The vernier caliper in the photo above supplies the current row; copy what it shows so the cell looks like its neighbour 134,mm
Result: 52.8,mm
